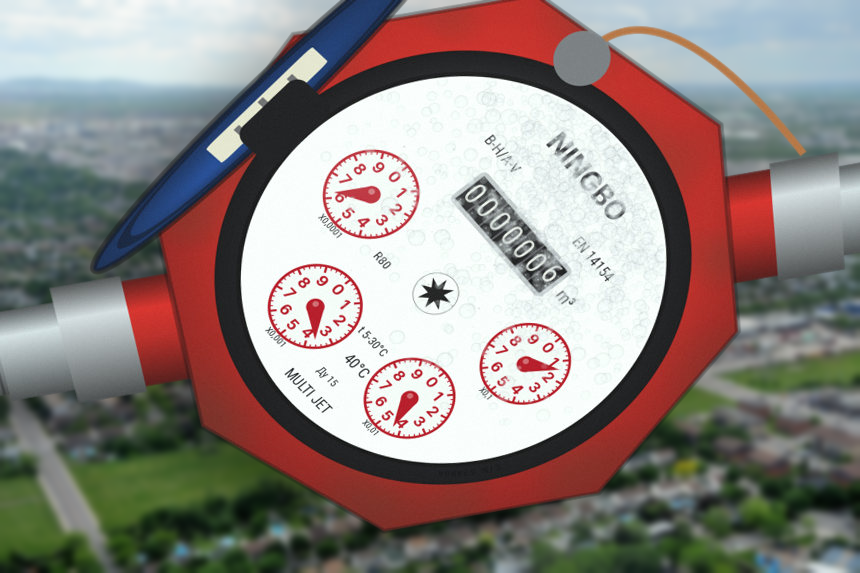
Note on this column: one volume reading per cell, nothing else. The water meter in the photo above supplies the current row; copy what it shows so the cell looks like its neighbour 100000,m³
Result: 6.1436,m³
